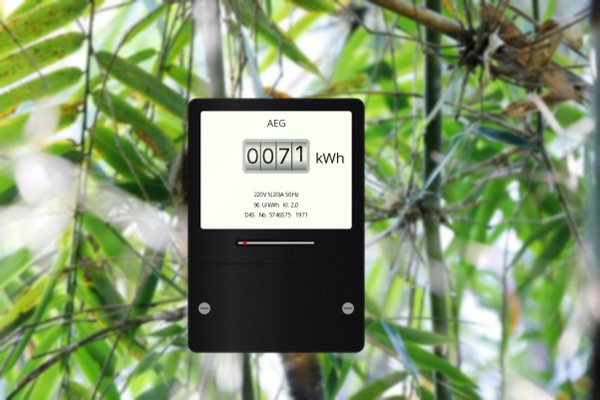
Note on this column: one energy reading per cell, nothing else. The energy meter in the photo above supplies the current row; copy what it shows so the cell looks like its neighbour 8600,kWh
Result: 71,kWh
